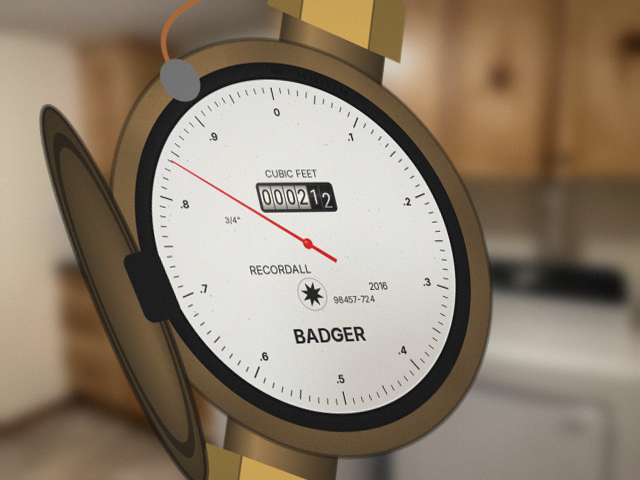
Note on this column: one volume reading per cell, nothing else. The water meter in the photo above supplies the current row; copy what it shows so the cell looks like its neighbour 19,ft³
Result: 211.84,ft³
